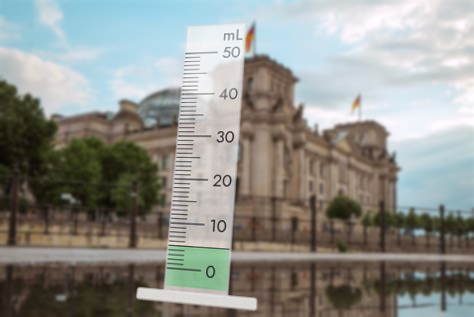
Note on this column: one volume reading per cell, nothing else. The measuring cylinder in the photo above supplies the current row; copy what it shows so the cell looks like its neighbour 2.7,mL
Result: 5,mL
